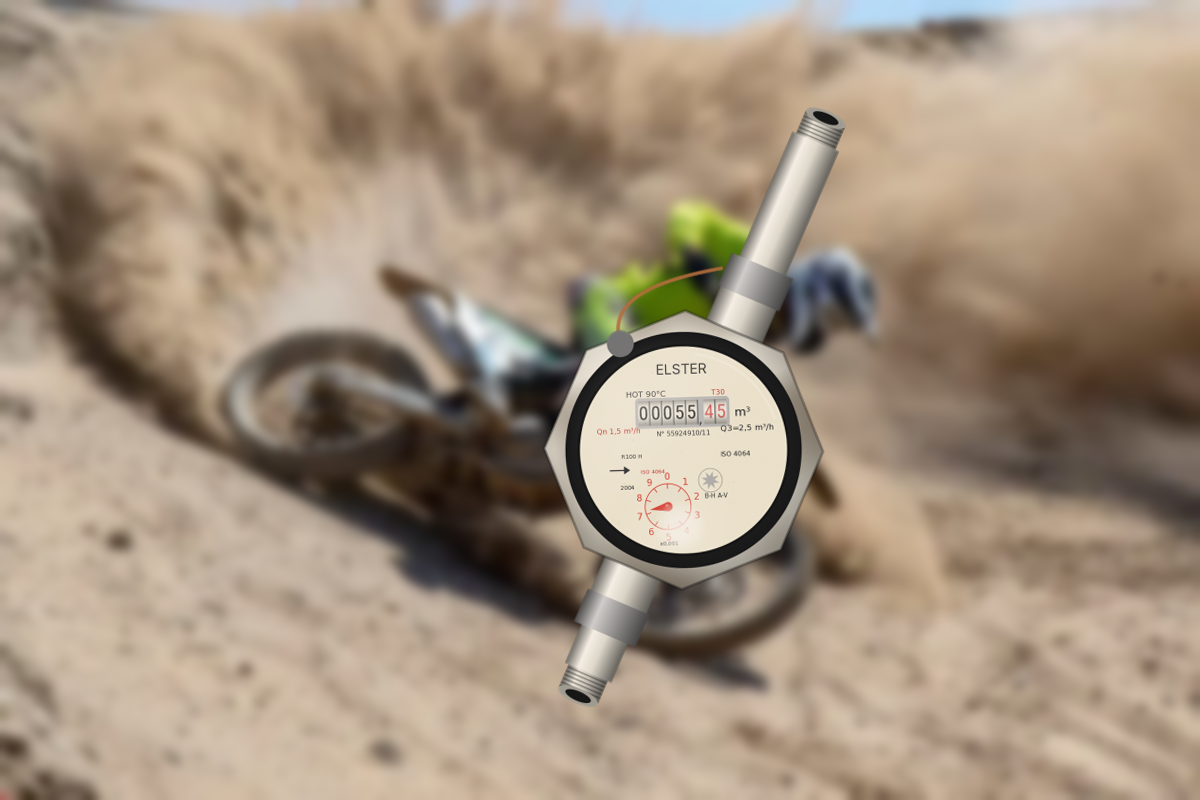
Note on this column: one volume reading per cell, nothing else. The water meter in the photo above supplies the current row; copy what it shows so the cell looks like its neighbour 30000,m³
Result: 55.457,m³
